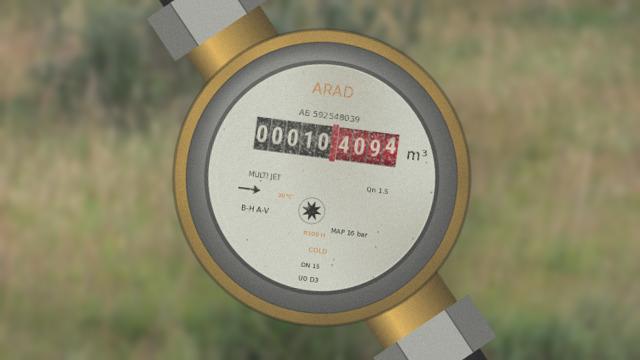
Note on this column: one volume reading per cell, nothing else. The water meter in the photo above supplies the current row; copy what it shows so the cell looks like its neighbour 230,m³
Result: 10.4094,m³
